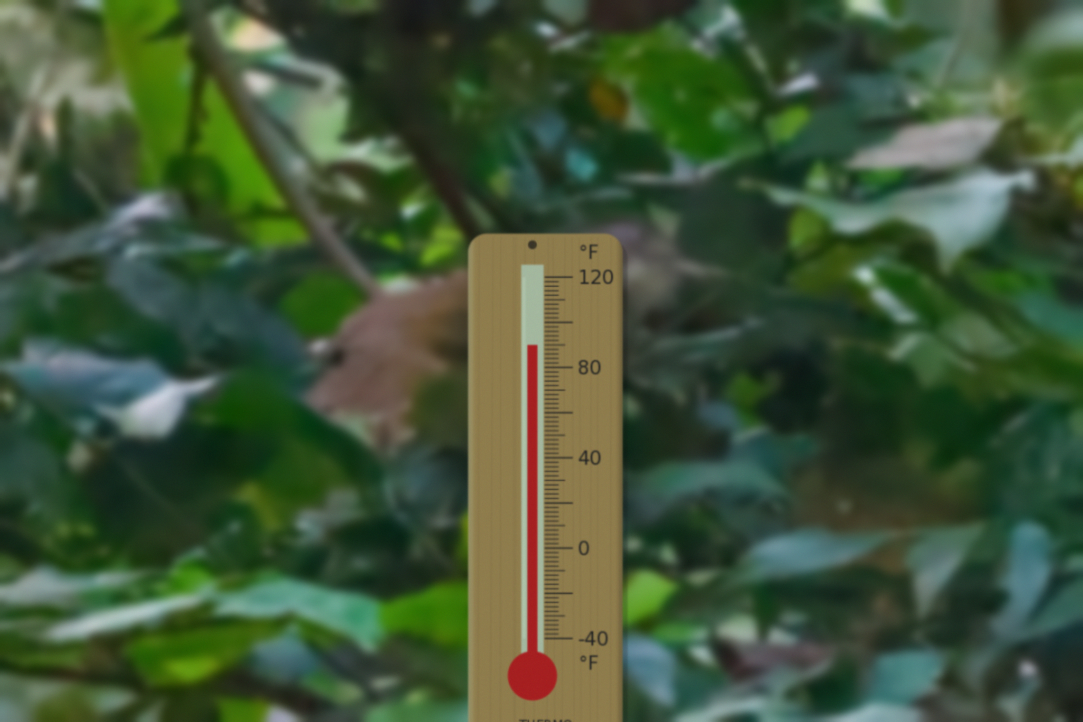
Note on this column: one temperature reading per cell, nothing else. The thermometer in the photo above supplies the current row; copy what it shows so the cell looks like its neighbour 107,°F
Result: 90,°F
